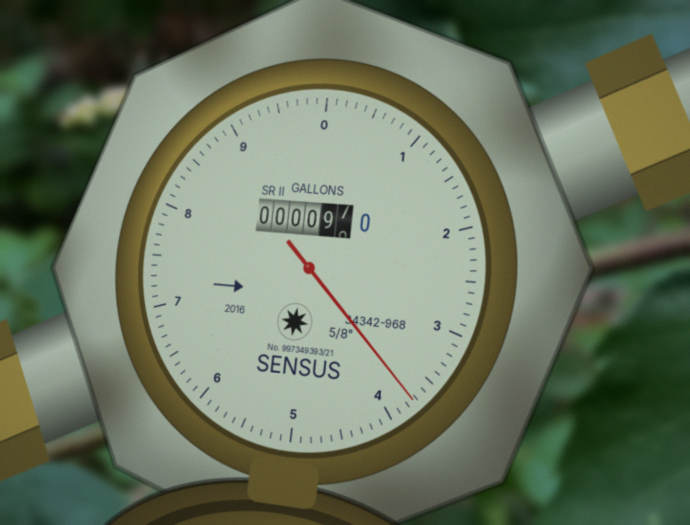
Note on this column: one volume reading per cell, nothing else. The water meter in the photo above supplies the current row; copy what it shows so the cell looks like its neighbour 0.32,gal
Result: 973.7,gal
